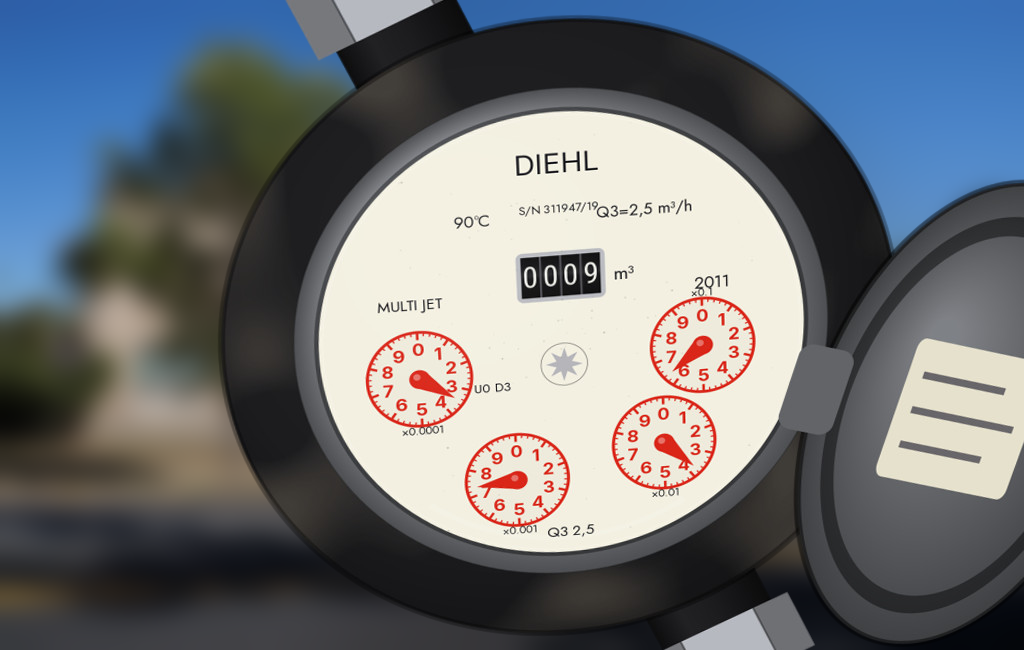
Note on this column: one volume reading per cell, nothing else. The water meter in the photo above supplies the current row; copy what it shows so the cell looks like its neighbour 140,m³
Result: 9.6373,m³
